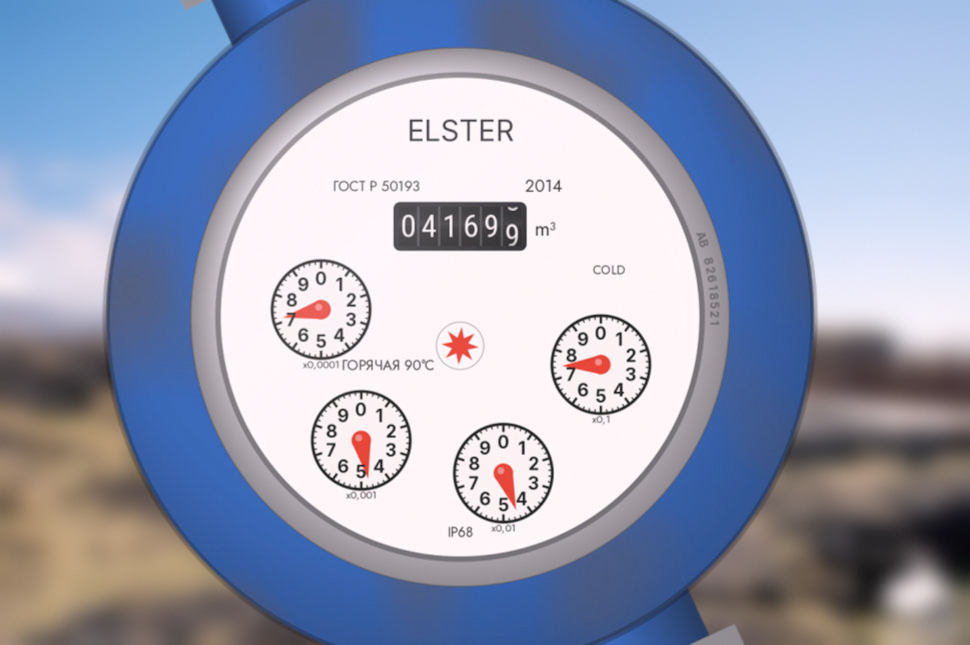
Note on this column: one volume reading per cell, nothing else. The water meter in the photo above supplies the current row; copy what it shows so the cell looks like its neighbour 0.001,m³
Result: 41698.7447,m³
